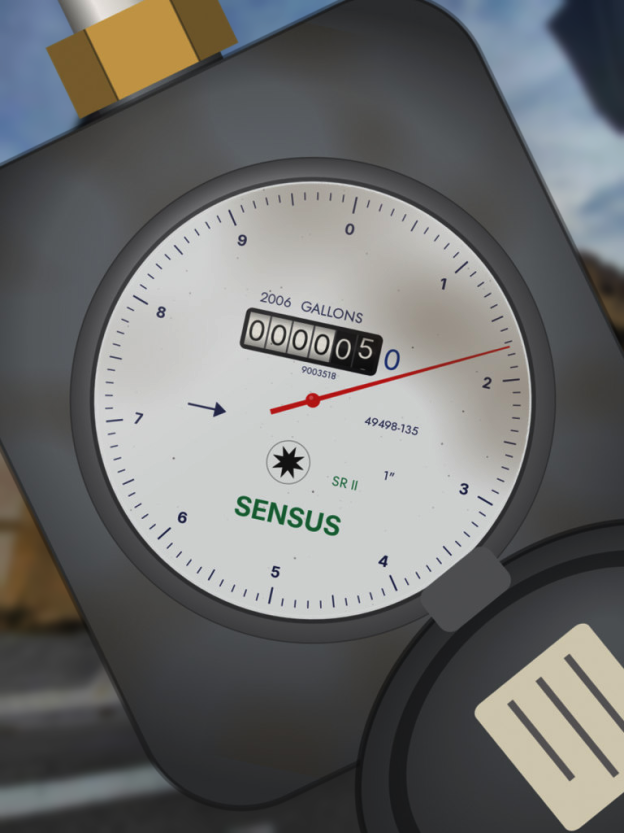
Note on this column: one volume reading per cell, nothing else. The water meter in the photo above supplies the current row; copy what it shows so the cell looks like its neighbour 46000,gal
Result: 51.7,gal
